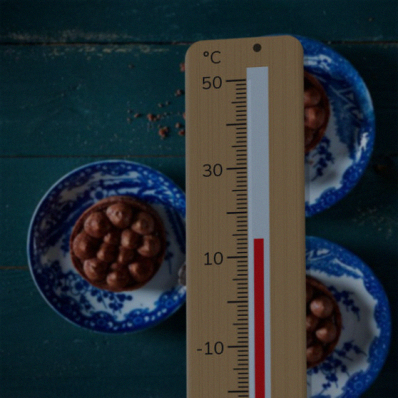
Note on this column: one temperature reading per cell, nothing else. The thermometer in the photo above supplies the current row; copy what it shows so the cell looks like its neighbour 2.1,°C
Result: 14,°C
